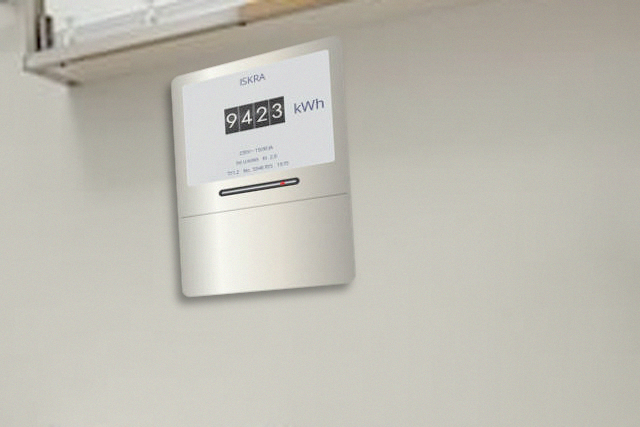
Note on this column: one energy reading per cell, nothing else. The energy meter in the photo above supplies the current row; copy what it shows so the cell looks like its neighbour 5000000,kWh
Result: 9423,kWh
